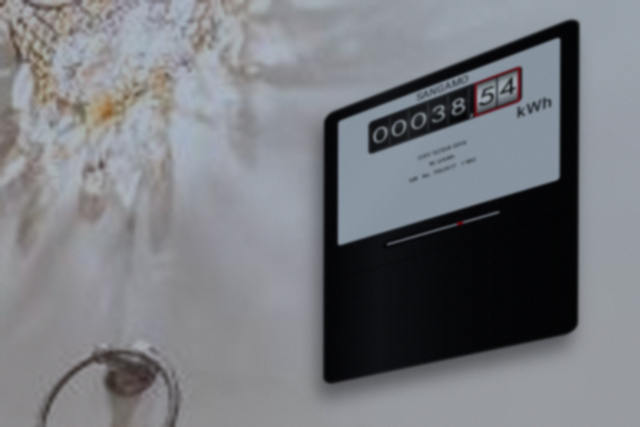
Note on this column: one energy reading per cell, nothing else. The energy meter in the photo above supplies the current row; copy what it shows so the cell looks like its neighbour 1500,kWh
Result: 38.54,kWh
